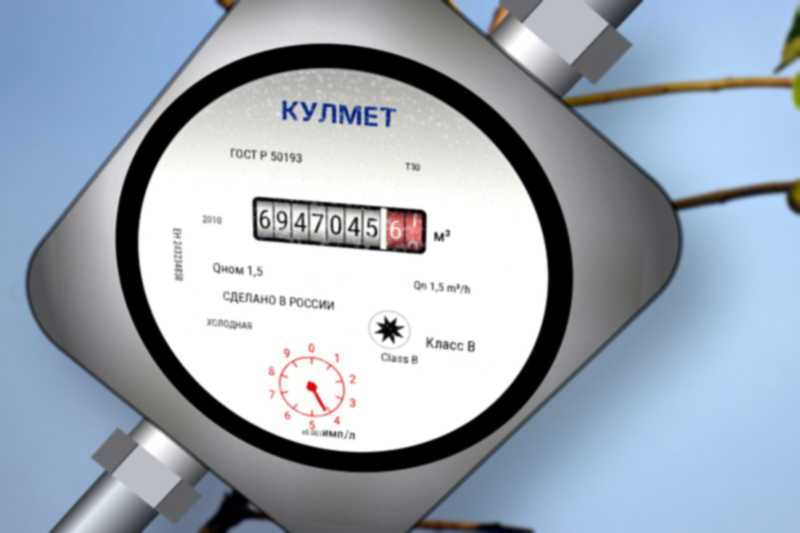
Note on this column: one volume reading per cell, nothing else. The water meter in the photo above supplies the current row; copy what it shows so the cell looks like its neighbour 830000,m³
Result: 6947045.614,m³
